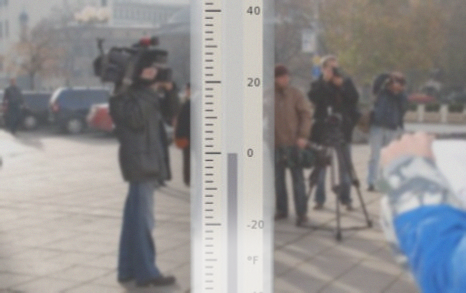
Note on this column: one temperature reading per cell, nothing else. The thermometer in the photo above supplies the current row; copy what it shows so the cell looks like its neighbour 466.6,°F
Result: 0,°F
